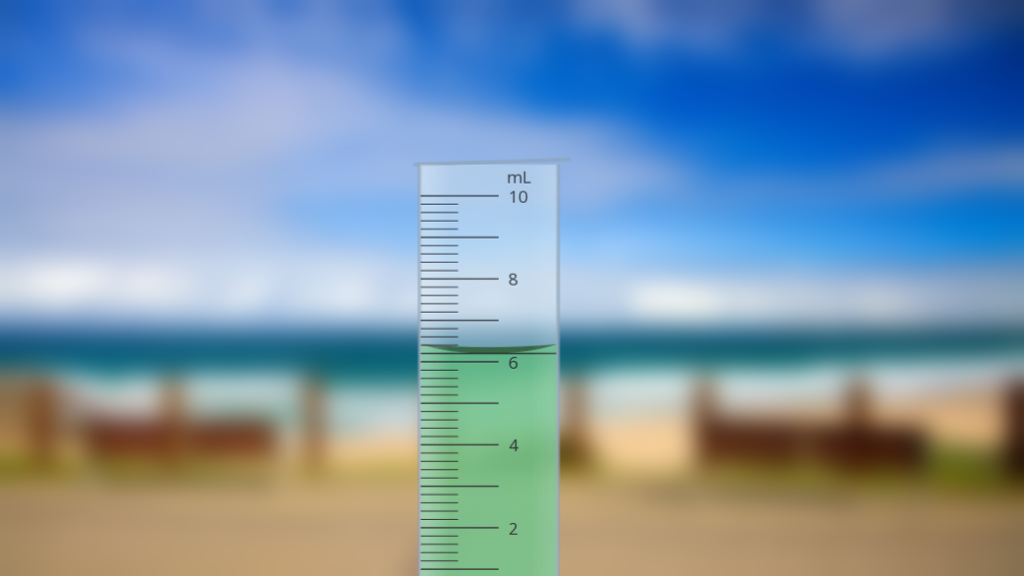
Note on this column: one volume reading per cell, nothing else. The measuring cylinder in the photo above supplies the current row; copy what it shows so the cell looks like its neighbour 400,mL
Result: 6.2,mL
